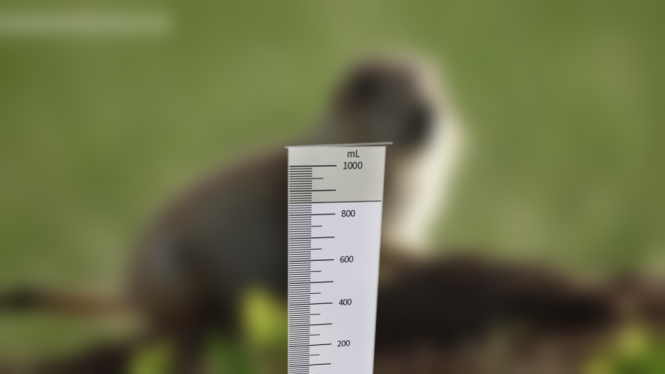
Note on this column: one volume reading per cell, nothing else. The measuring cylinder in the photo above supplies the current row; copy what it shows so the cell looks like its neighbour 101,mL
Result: 850,mL
